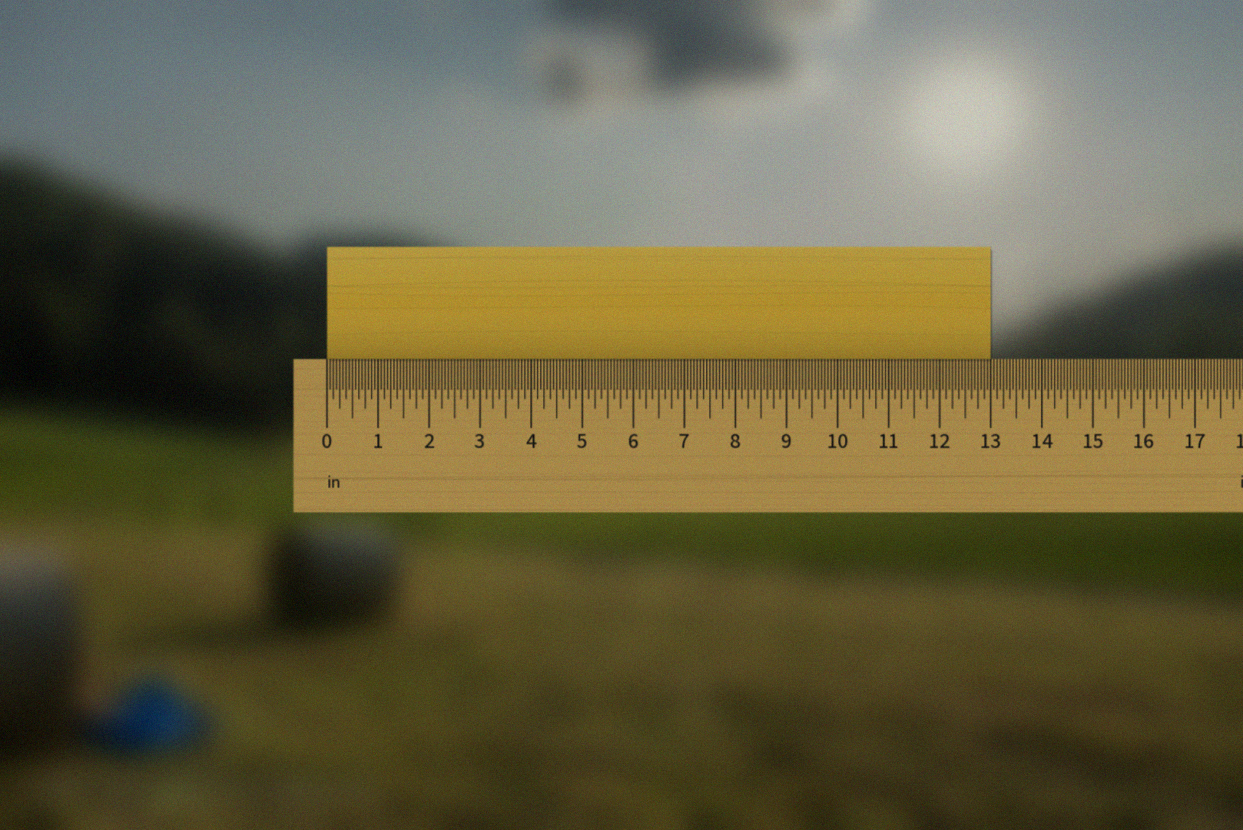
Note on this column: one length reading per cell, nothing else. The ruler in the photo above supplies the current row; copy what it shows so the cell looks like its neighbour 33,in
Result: 13,in
